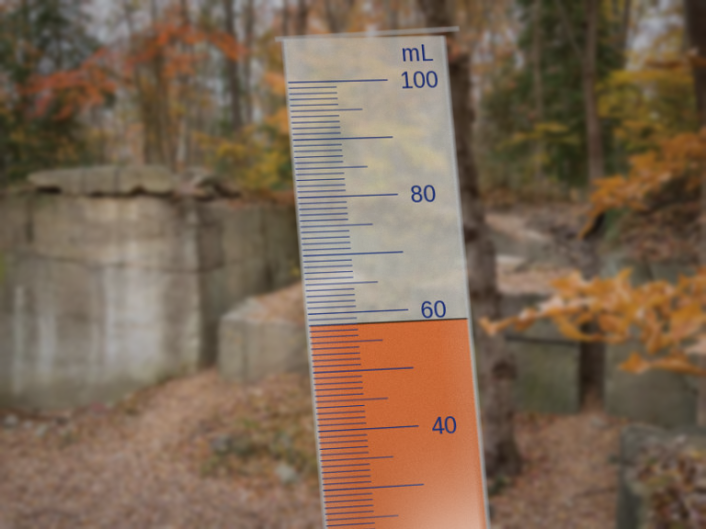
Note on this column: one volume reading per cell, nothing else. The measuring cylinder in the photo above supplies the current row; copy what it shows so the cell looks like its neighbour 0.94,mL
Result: 58,mL
